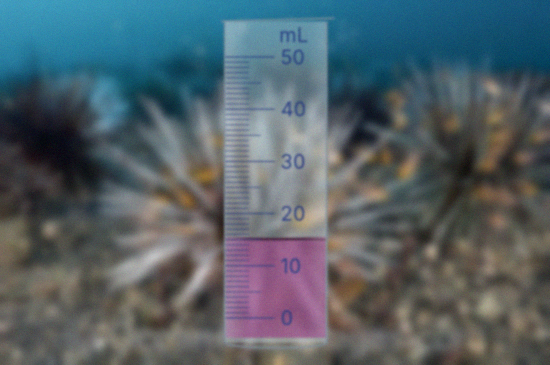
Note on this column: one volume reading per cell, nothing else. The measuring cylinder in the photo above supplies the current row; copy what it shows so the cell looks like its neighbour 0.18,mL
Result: 15,mL
